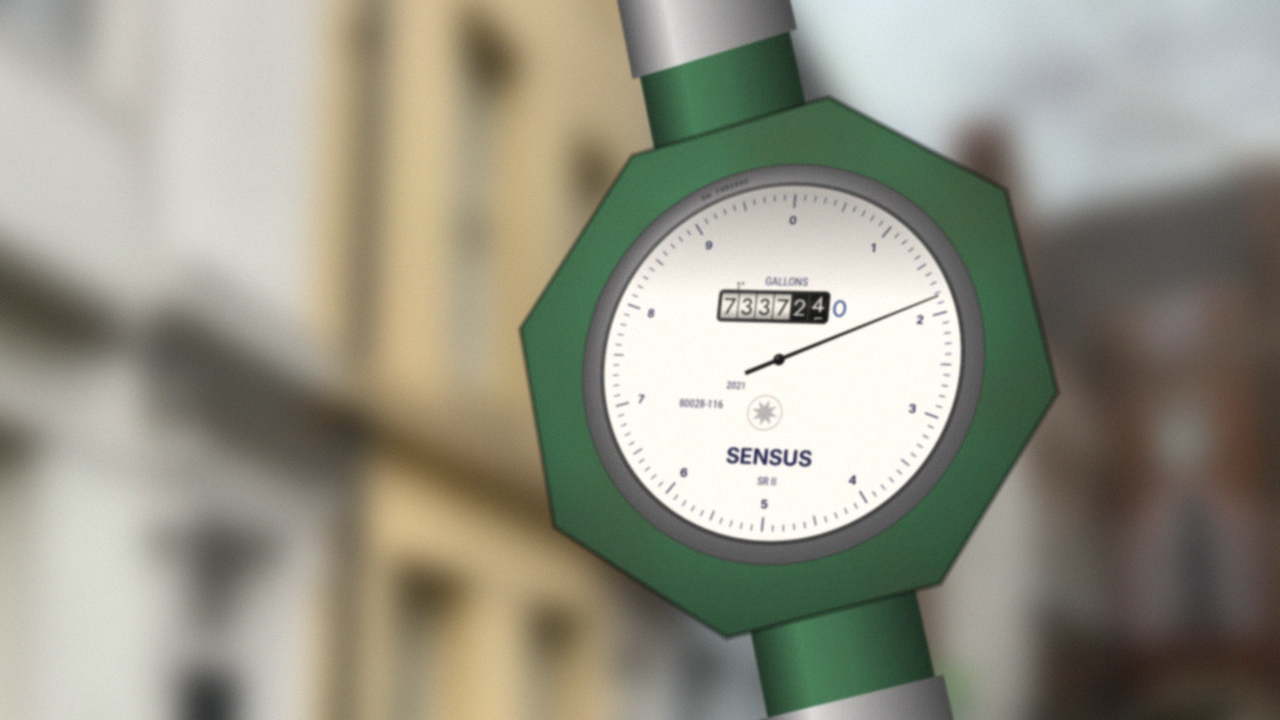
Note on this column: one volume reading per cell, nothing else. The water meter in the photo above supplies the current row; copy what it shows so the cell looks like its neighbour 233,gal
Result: 7337241.8,gal
